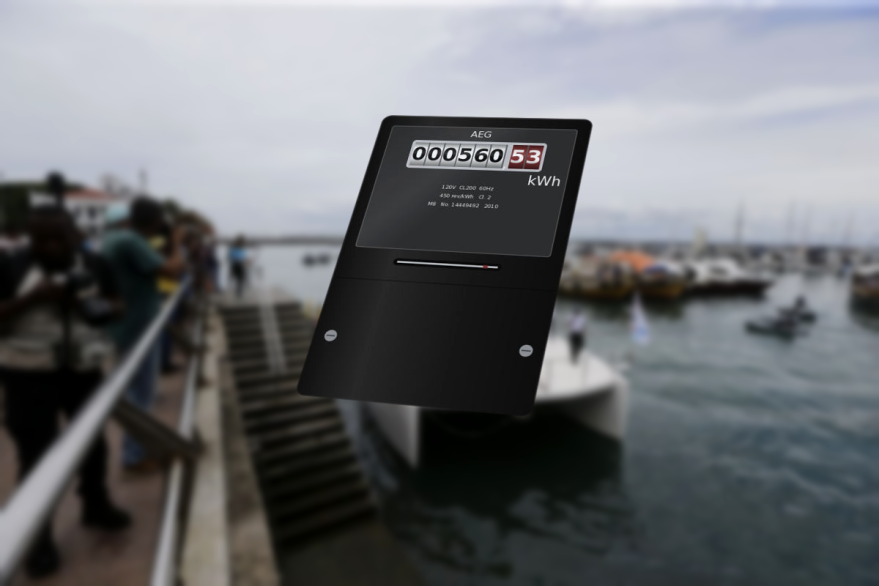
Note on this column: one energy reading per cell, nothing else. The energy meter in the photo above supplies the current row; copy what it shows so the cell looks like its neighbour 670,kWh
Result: 560.53,kWh
